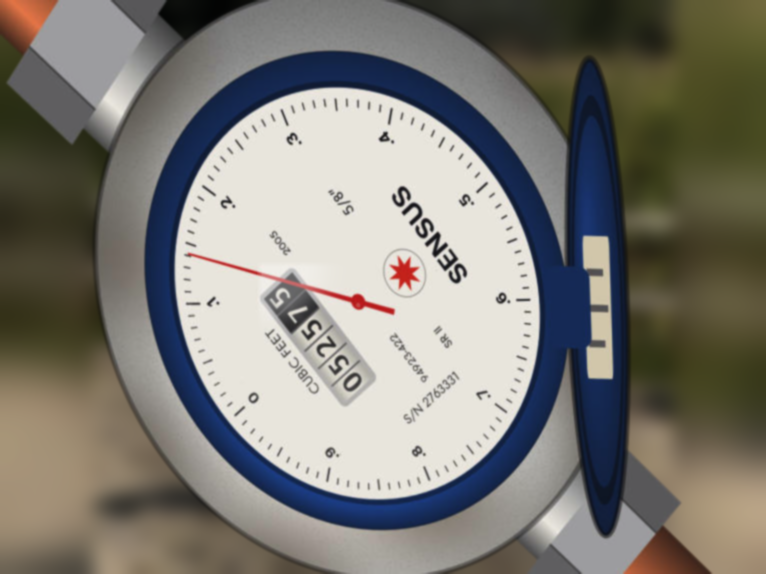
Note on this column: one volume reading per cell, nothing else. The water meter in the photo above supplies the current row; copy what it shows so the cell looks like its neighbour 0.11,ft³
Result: 52575.14,ft³
